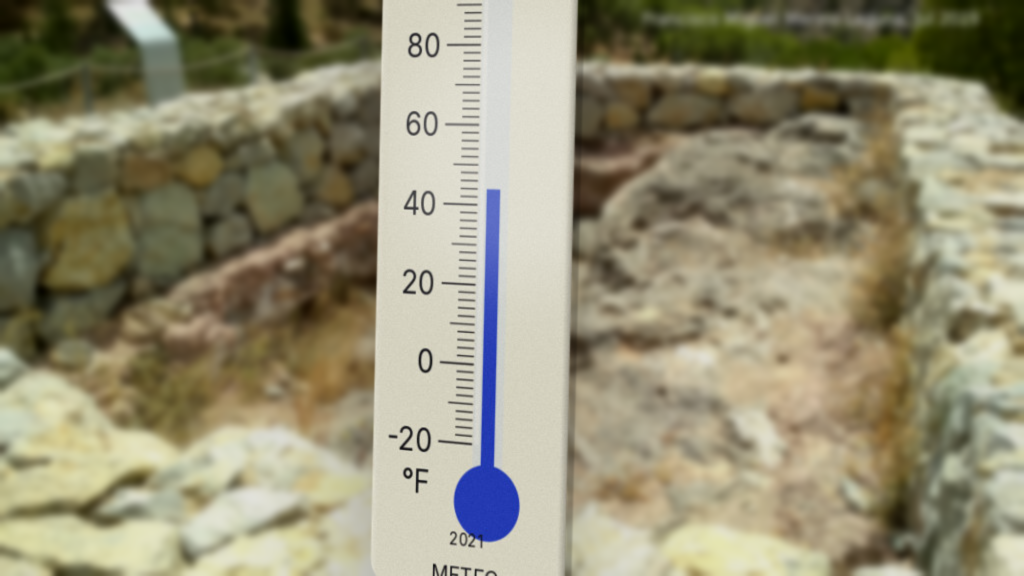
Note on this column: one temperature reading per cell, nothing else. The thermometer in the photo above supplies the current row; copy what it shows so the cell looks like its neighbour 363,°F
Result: 44,°F
